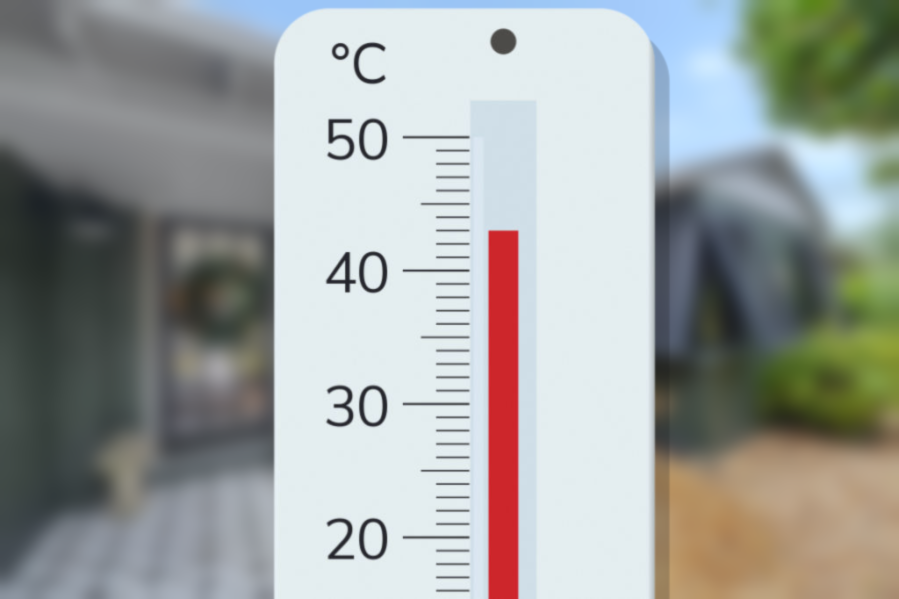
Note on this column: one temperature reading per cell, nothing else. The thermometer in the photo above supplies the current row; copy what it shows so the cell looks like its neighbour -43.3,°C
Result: 43,°C
